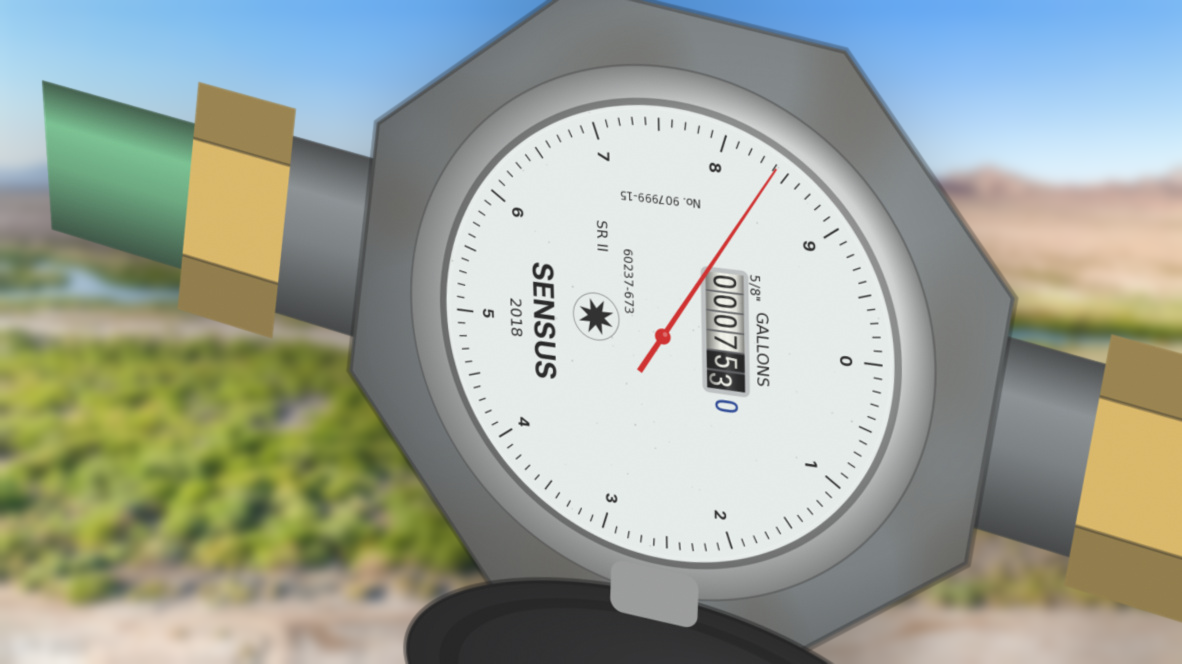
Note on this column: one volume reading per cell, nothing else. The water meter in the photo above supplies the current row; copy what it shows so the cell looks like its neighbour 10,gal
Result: 7528.4,gal
